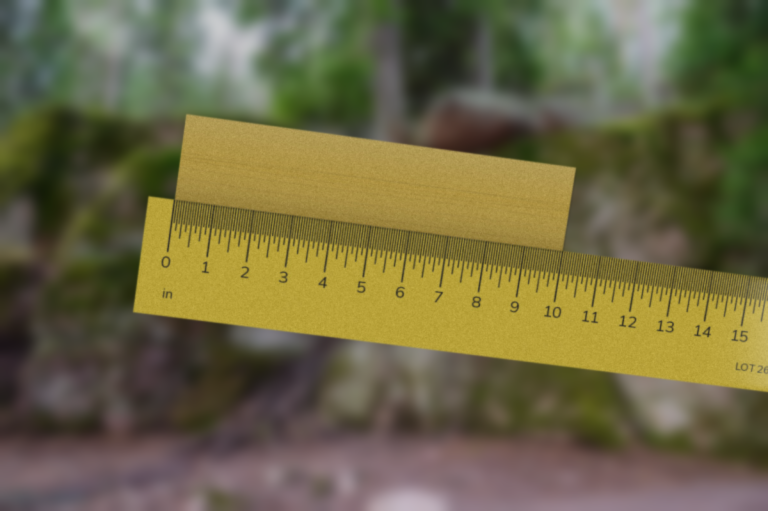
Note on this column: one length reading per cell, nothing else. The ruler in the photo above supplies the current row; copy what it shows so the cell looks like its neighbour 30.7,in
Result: 10,in
